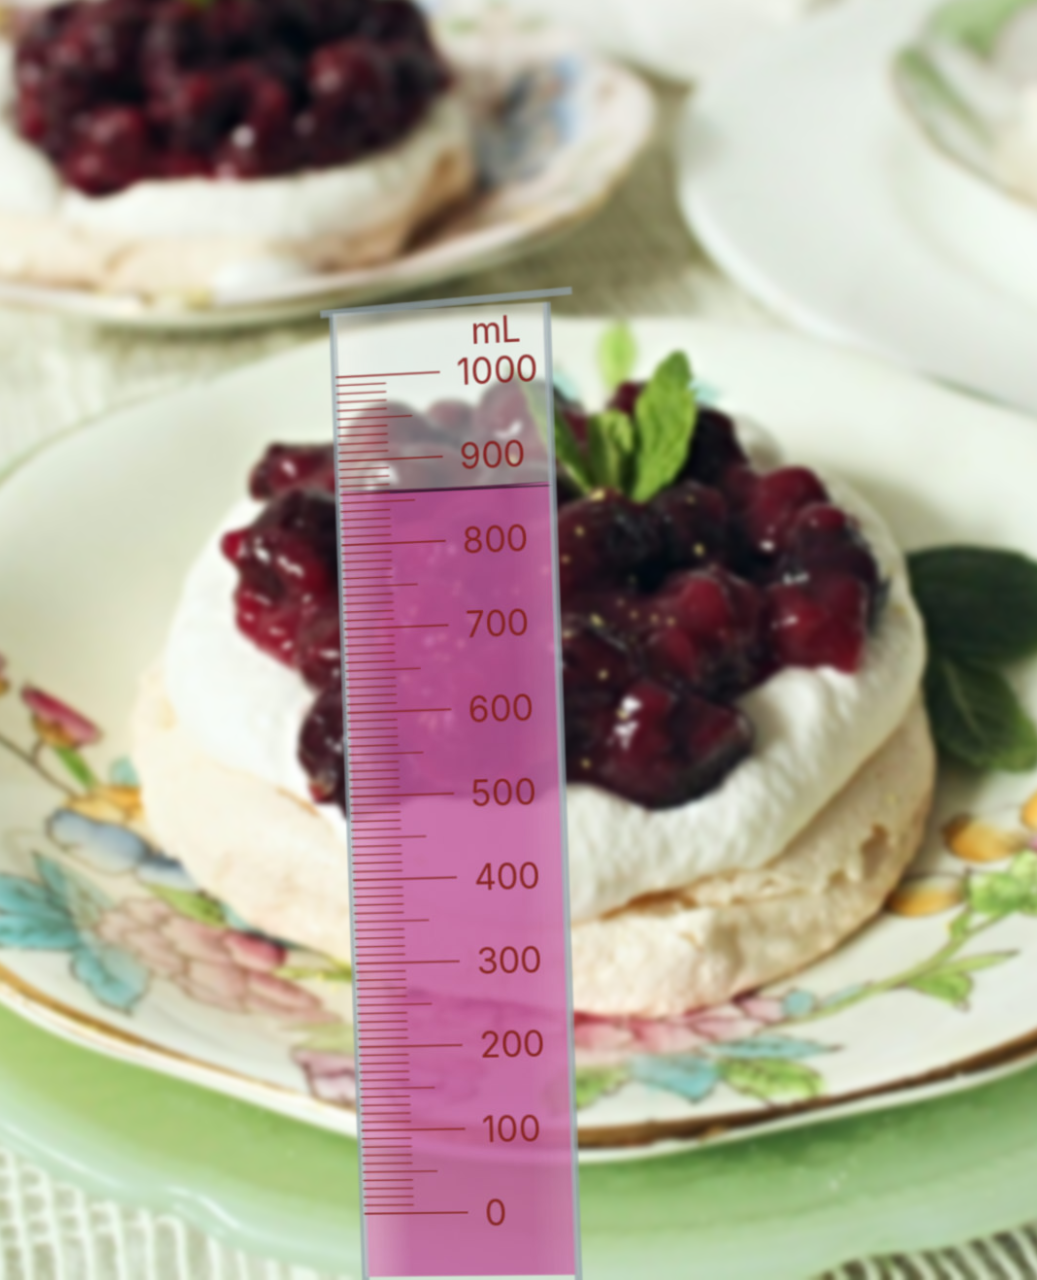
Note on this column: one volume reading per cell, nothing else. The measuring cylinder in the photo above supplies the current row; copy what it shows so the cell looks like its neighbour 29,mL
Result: 860,mL
